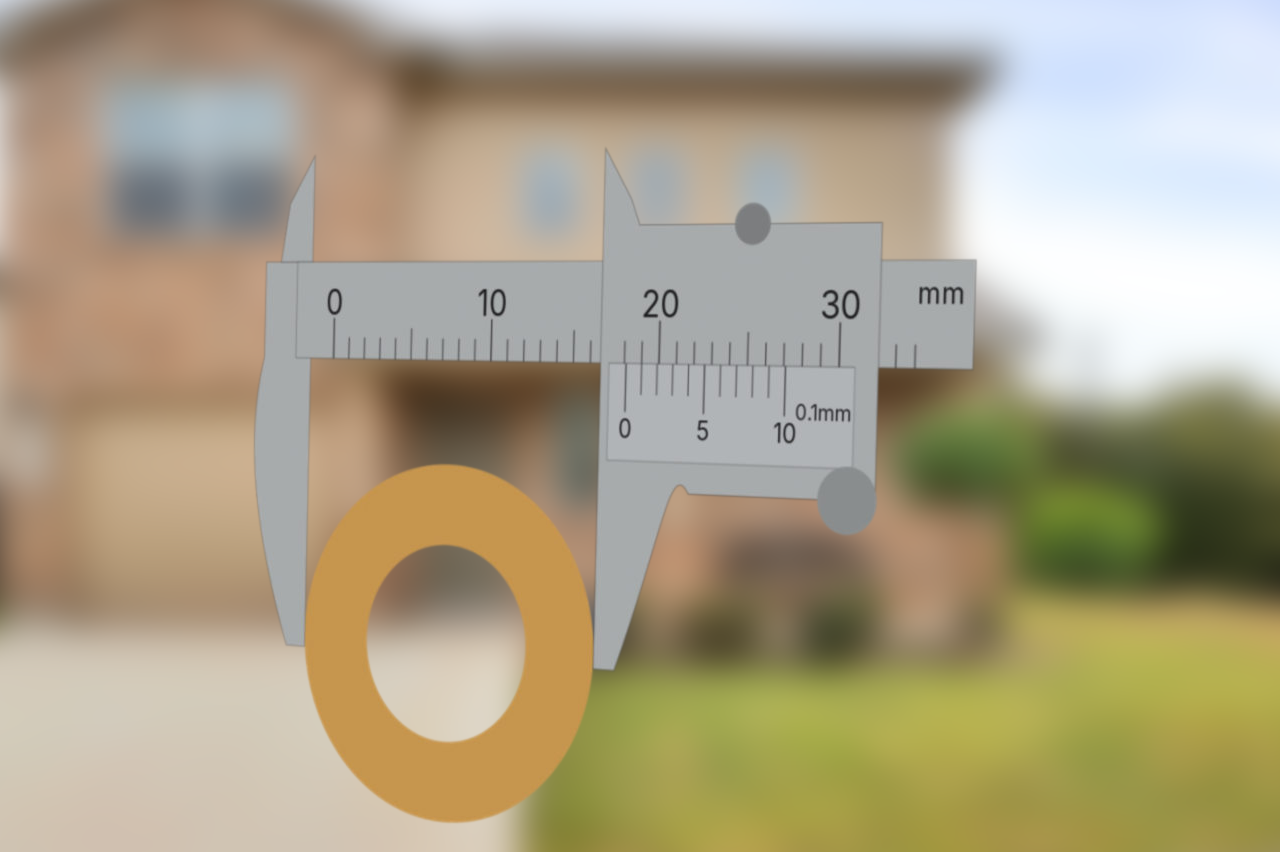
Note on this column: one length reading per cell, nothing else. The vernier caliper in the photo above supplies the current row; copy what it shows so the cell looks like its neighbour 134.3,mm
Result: 18.1,mm
